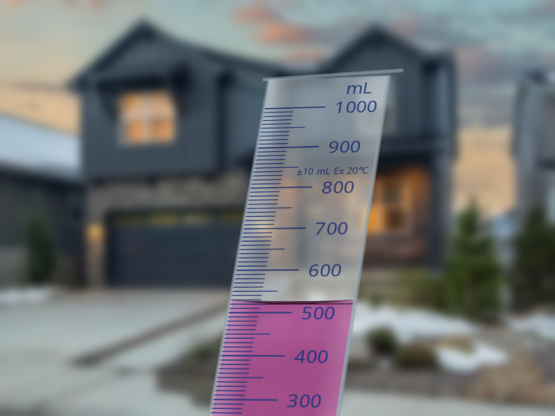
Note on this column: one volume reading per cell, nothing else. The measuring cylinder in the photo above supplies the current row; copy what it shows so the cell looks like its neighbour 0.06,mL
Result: 520,mL
